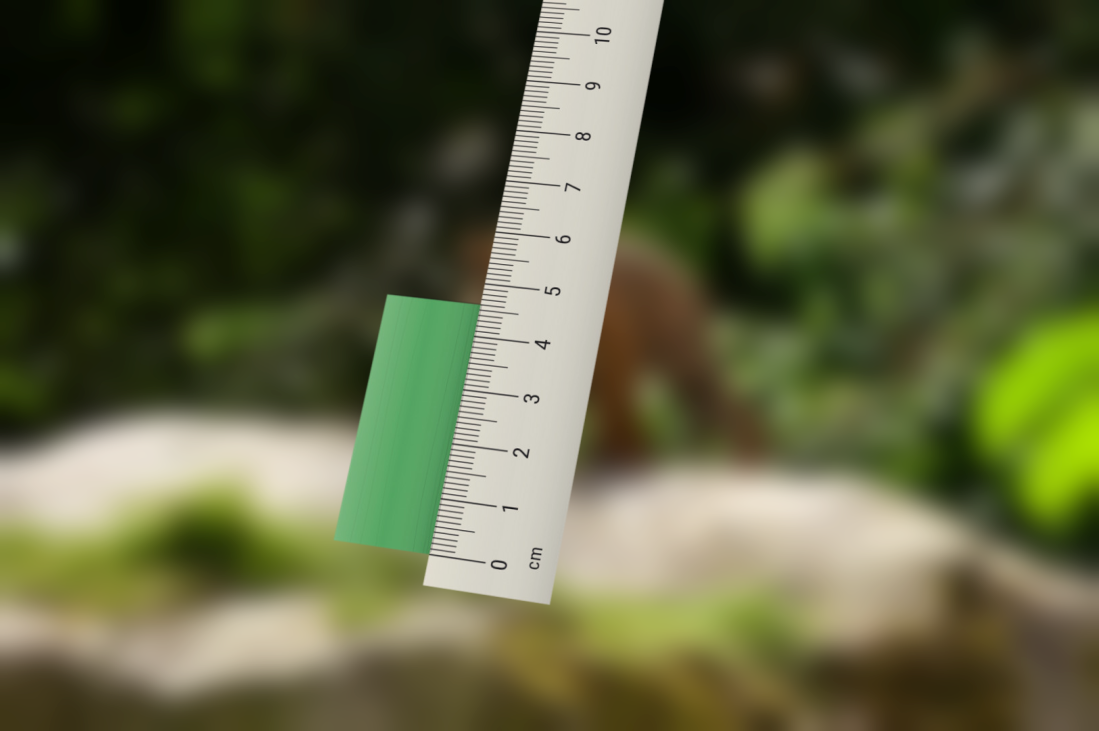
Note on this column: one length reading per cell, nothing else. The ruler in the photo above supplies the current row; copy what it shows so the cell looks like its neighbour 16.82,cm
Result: 4.6,cm
